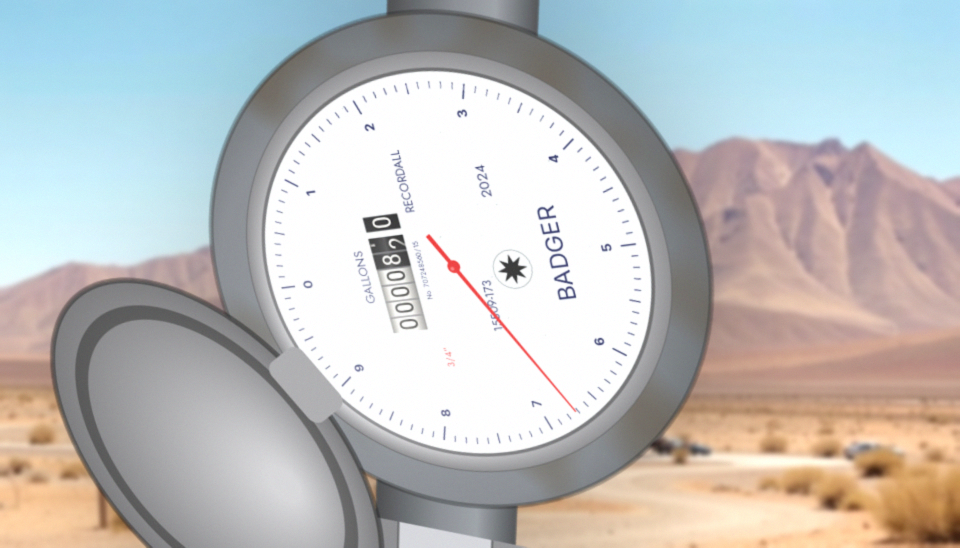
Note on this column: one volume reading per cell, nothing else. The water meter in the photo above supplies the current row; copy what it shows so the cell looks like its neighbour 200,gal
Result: 816.7,gal
